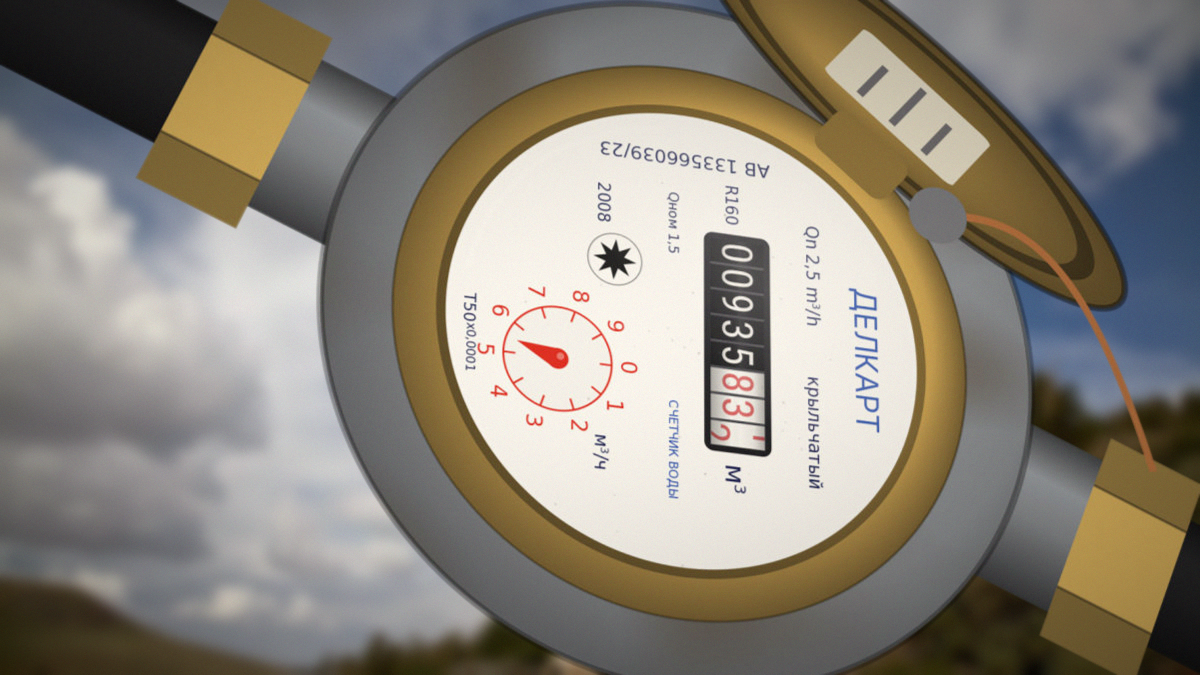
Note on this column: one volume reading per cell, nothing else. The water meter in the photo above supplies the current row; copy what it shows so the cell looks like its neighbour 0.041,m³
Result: 935.8315,m³
